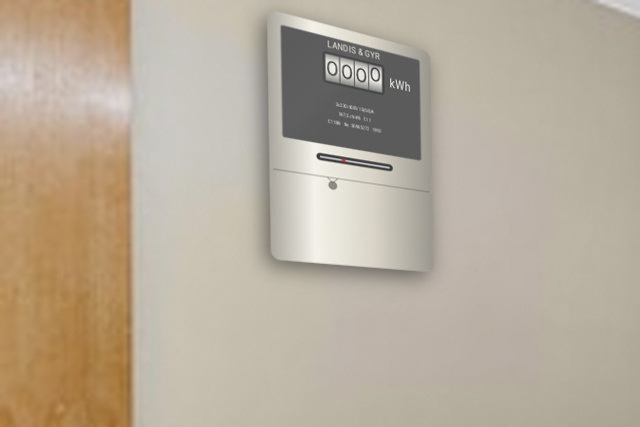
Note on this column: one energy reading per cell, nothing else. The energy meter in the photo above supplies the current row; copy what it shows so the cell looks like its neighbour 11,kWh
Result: 0,kWh
